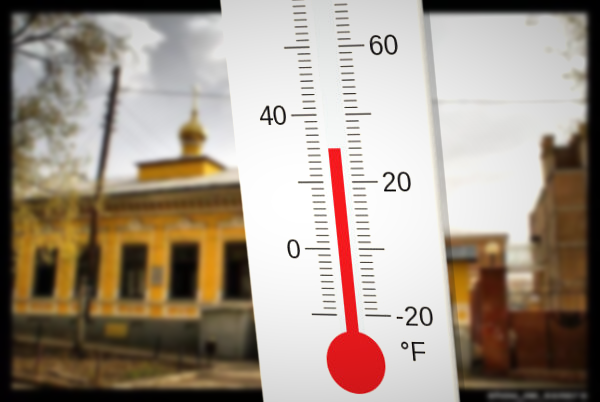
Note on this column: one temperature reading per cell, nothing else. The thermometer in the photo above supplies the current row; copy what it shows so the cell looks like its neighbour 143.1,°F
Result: 30,°F
